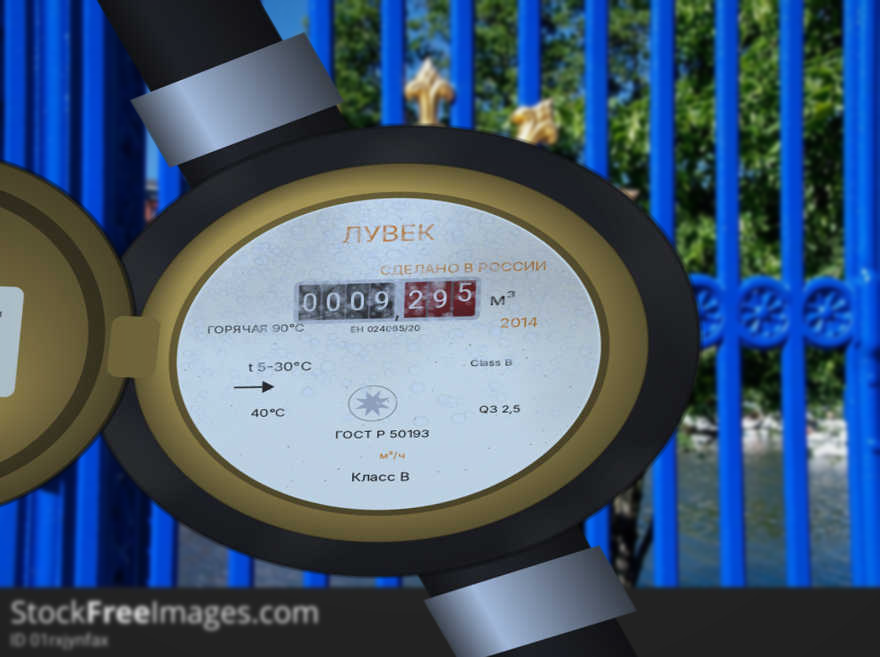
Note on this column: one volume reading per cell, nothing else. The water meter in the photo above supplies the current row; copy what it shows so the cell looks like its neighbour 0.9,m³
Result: 9.295,m³
